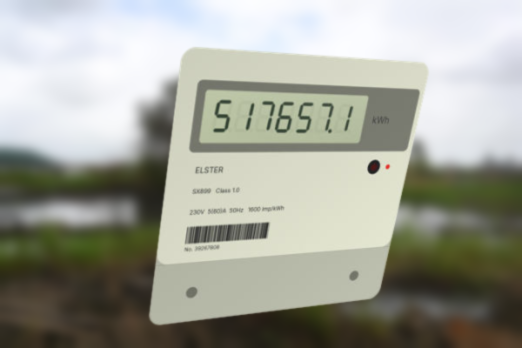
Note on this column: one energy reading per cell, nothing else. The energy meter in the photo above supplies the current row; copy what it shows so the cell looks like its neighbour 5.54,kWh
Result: 517657.1,kWh
